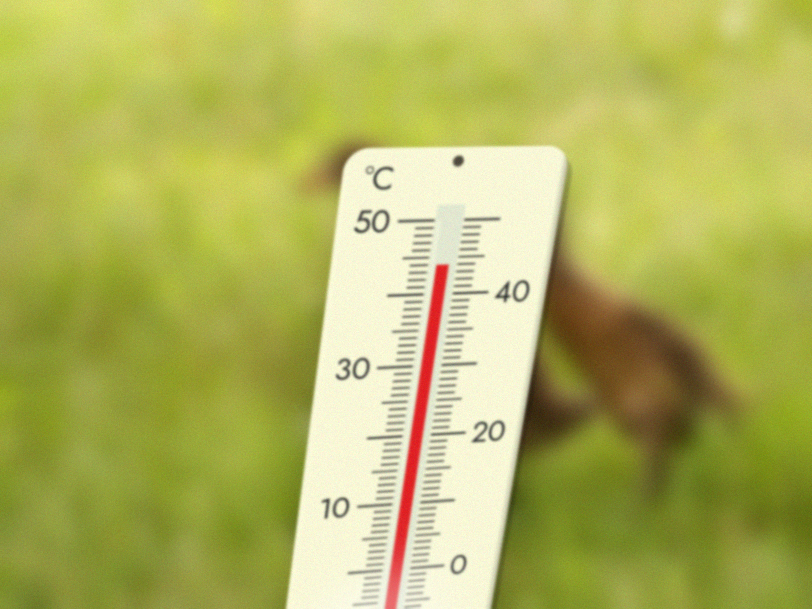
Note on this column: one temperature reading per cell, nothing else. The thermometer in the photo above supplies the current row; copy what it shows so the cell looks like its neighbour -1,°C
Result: 44,°C
